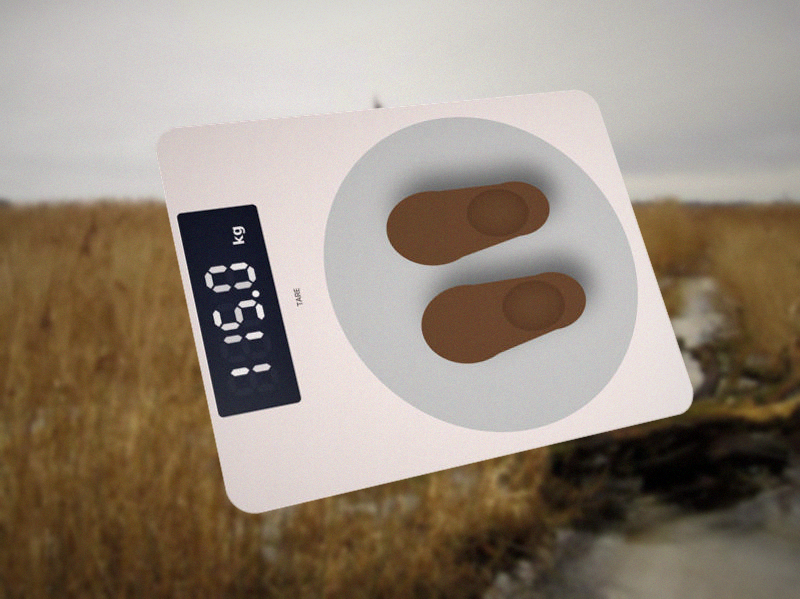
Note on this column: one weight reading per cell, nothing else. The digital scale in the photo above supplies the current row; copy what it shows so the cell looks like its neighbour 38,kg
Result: 115.0,kg
